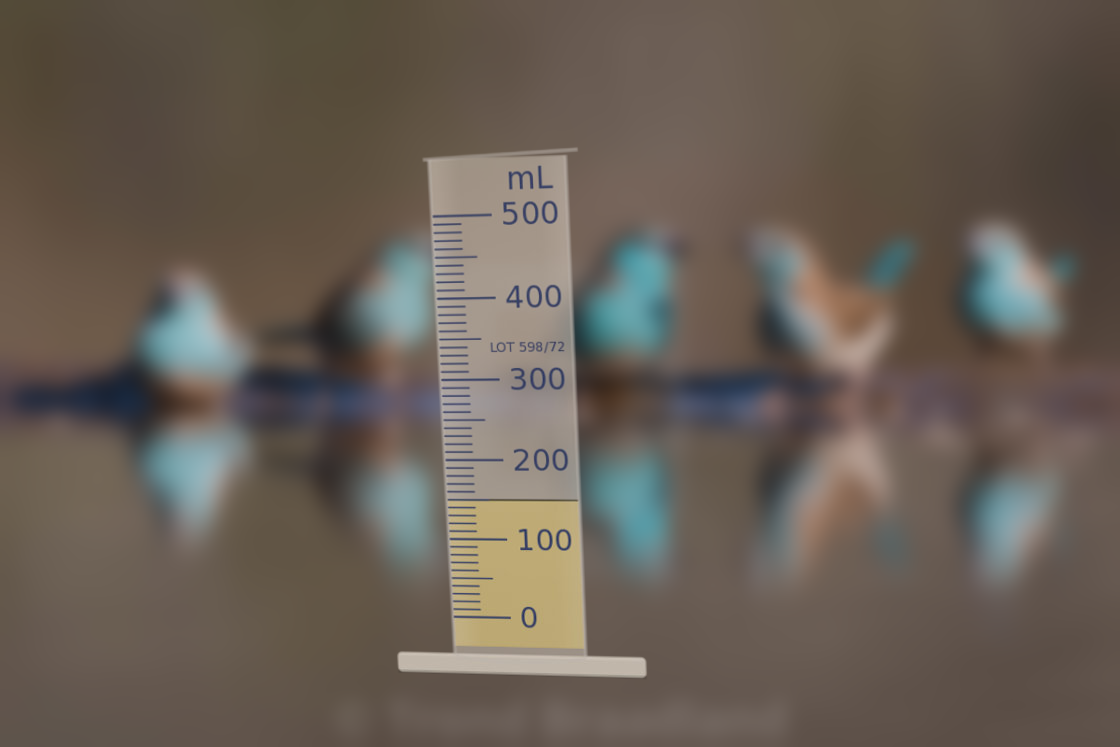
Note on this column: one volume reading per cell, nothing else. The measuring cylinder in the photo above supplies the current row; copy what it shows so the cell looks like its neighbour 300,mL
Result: 150,mL
